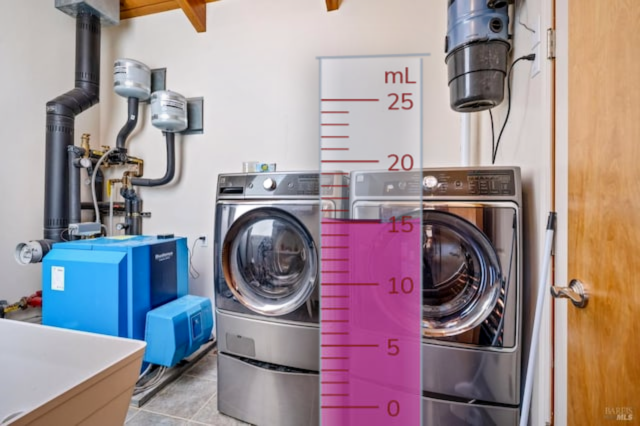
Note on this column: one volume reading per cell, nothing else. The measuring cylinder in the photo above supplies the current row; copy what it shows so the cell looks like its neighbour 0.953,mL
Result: 15,mL
